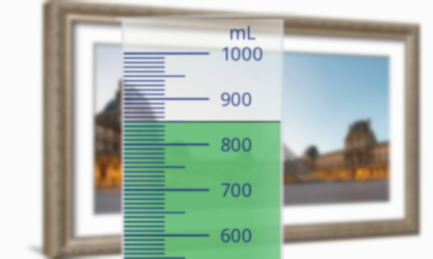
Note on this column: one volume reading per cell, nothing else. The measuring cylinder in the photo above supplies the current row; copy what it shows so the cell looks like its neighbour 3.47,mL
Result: 850,mL
